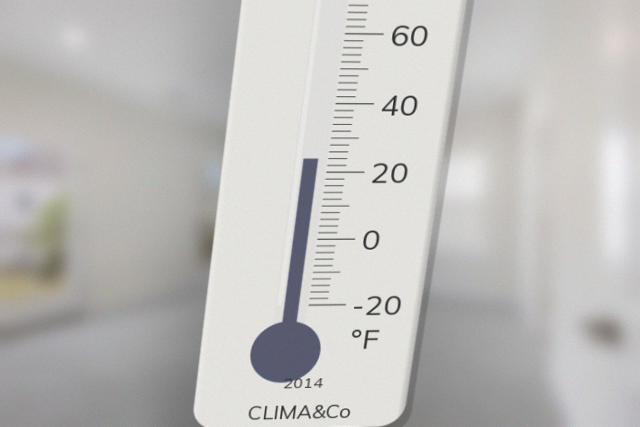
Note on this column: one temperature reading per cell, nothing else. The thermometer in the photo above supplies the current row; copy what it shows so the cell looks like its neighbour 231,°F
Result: 24,°F
